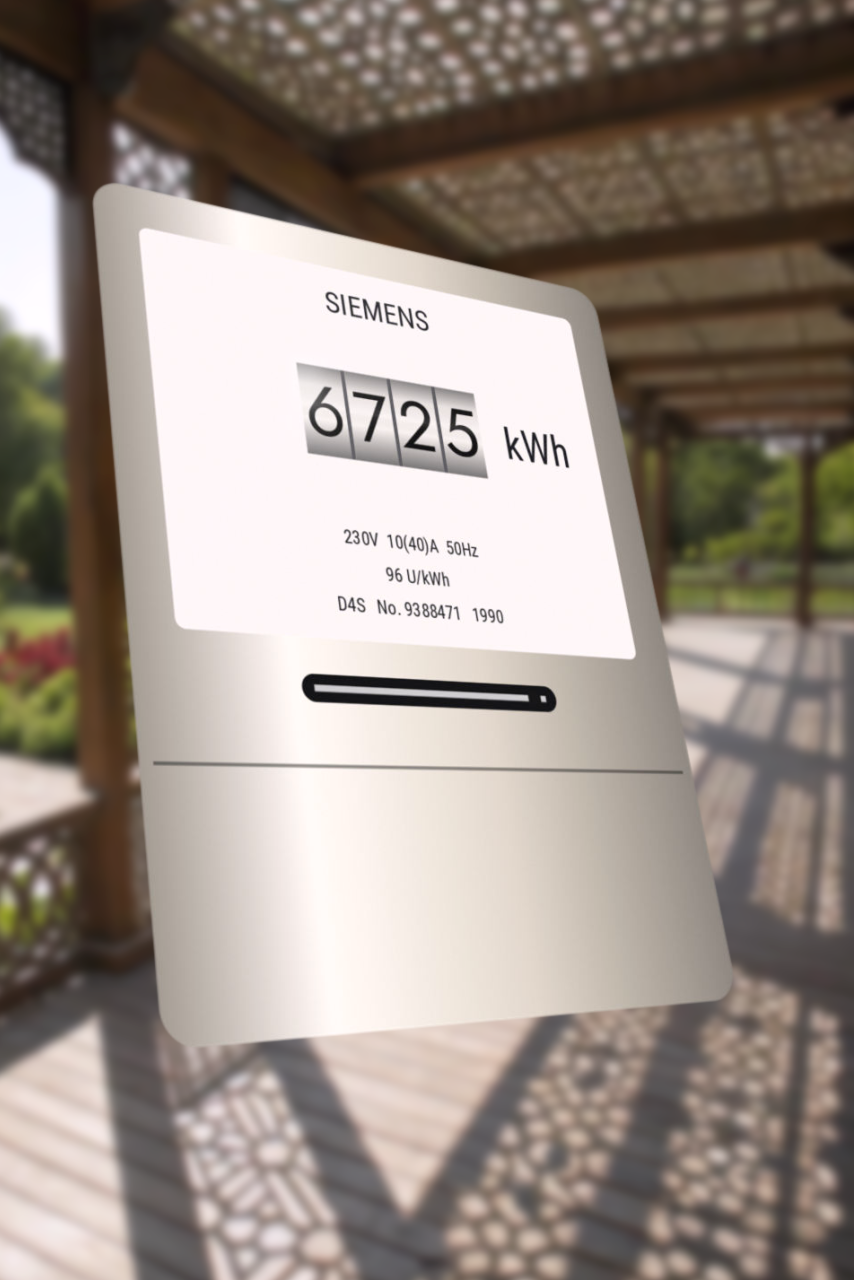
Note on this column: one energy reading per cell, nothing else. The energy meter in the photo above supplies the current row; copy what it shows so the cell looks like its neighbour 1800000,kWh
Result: 6725,kWh
